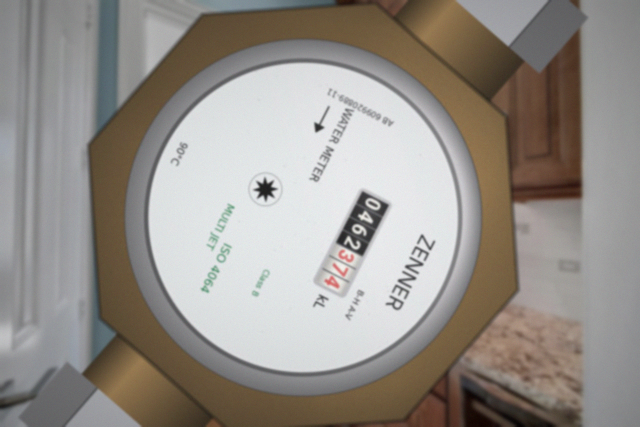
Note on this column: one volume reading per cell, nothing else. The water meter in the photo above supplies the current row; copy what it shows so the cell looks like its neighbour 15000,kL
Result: 462.374,kL
